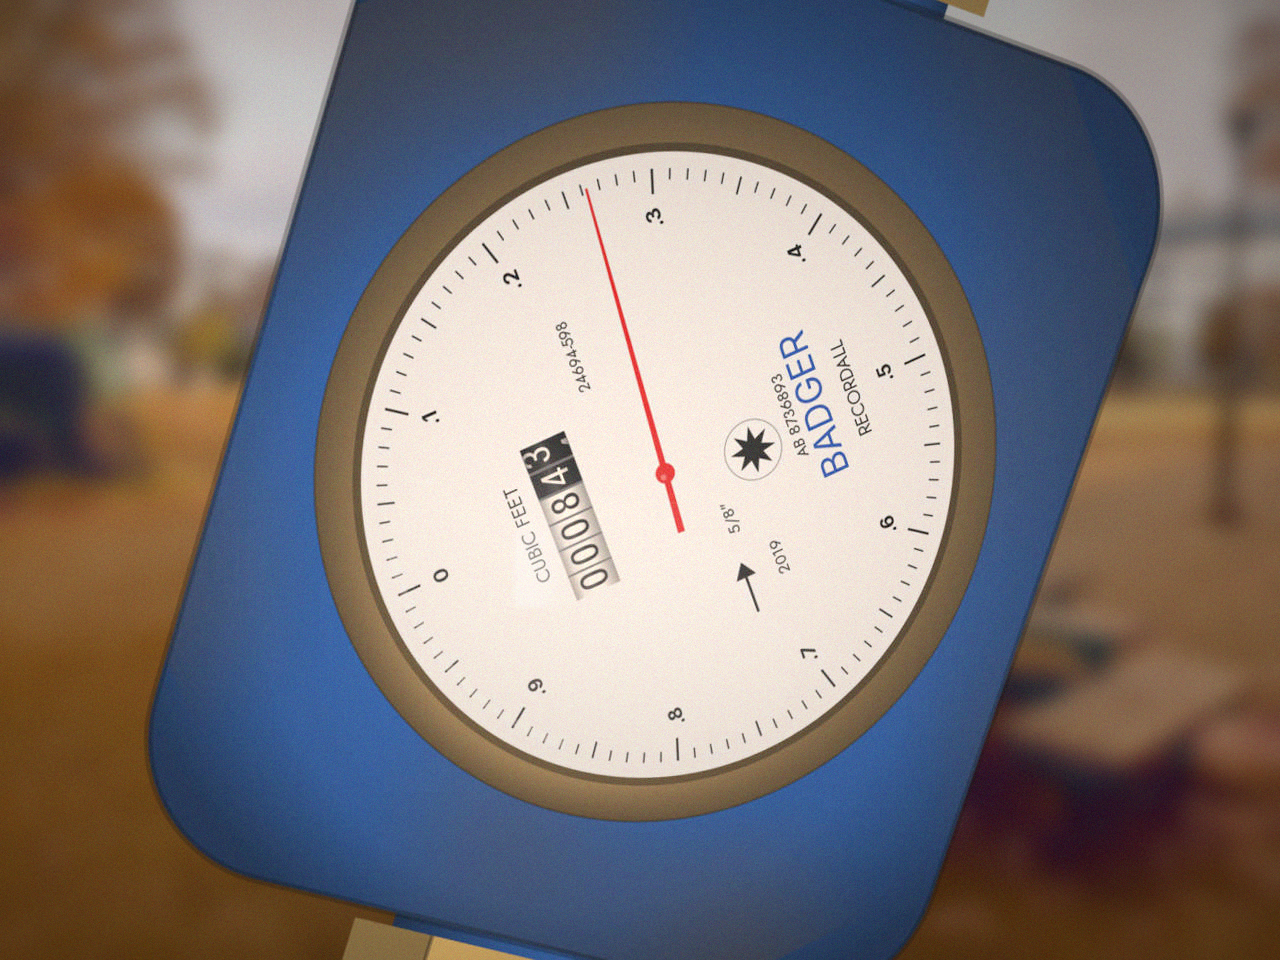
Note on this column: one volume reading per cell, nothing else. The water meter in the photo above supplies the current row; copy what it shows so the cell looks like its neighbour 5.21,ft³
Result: 843.26,ft³
